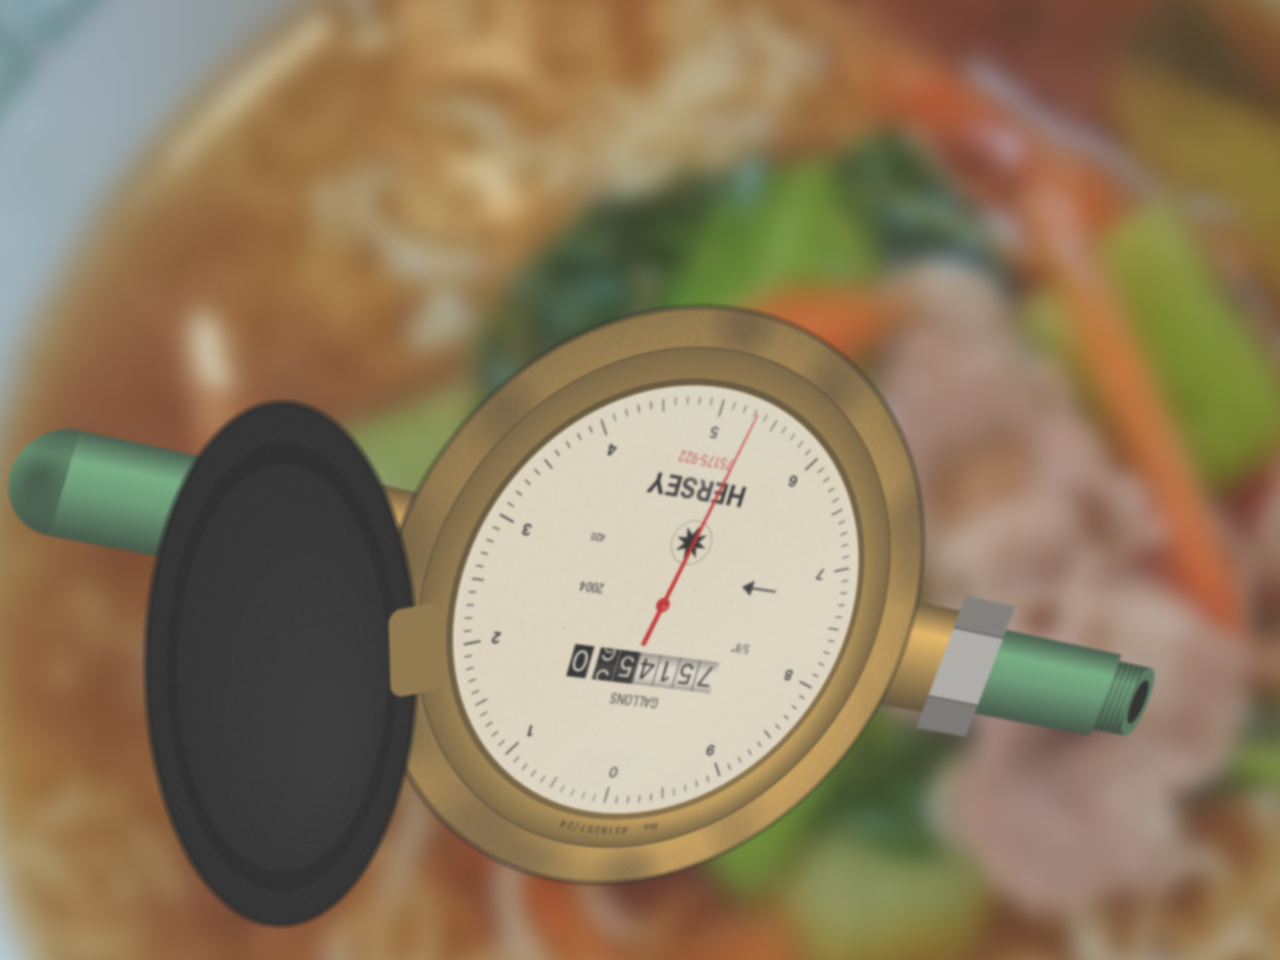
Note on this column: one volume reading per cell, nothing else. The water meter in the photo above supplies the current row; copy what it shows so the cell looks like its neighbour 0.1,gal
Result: 7514555.3,gal
